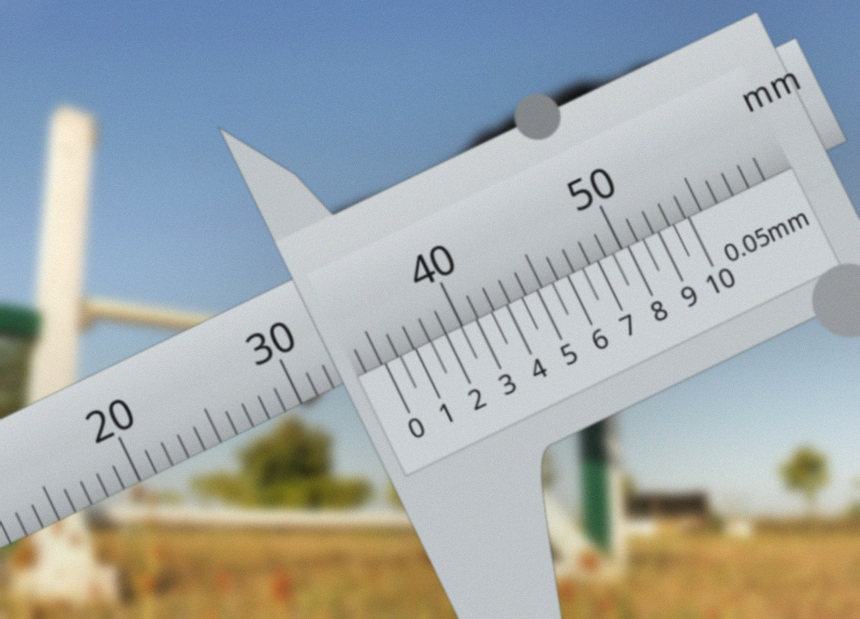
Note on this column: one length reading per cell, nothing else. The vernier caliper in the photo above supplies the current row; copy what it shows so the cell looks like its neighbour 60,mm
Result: 35.2,mm
